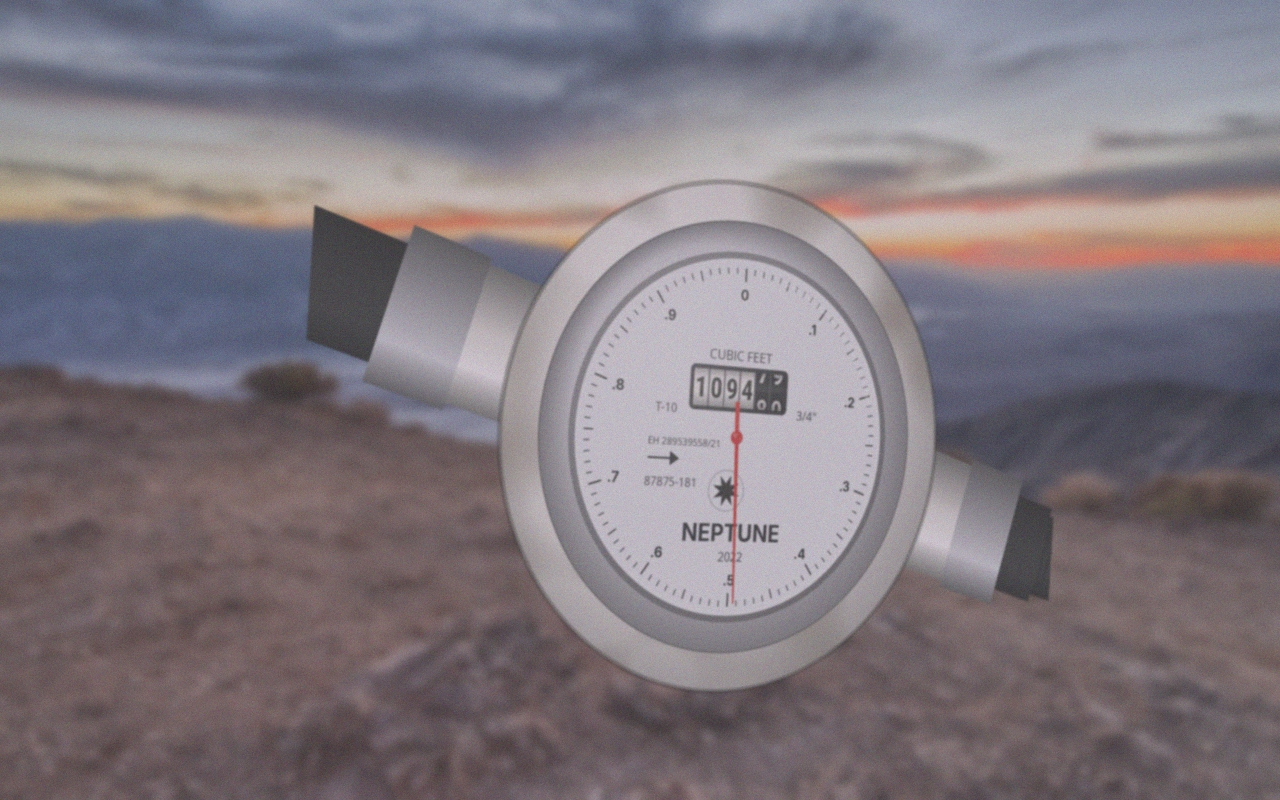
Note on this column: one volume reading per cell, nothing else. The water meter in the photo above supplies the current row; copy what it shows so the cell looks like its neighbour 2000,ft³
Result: 109479.49,ft³
